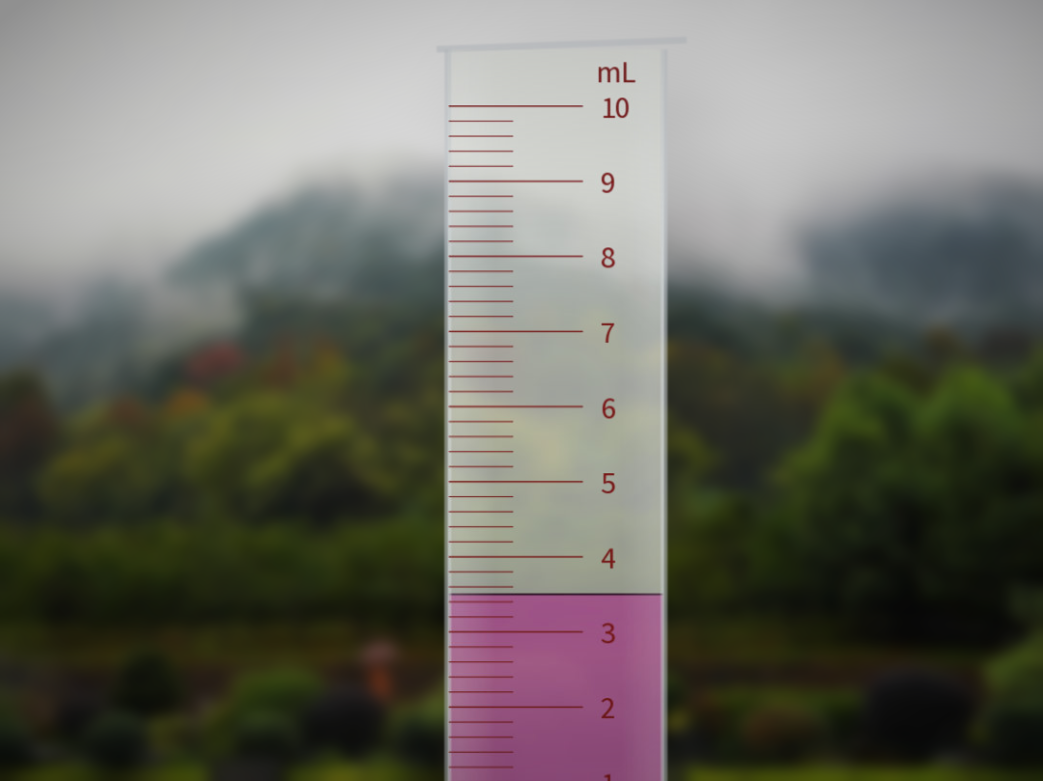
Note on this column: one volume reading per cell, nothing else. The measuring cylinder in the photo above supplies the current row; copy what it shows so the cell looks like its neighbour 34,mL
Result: 3.5,mL
